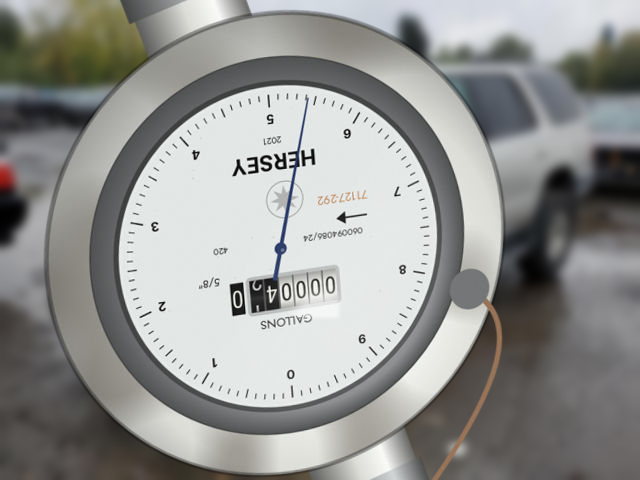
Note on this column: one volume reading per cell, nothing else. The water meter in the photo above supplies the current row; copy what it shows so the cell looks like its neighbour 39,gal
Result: 415.4,gal
